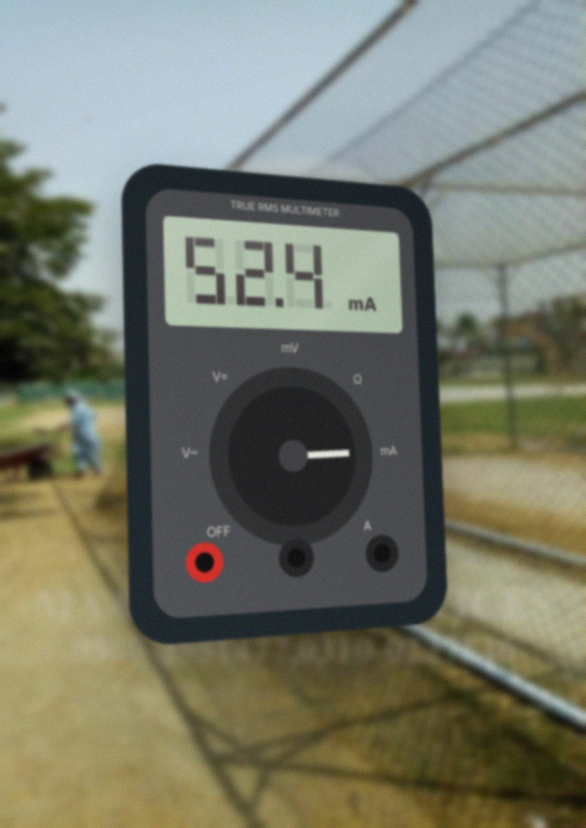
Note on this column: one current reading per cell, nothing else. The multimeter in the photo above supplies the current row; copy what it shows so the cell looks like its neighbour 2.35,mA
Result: 52.4,mA
